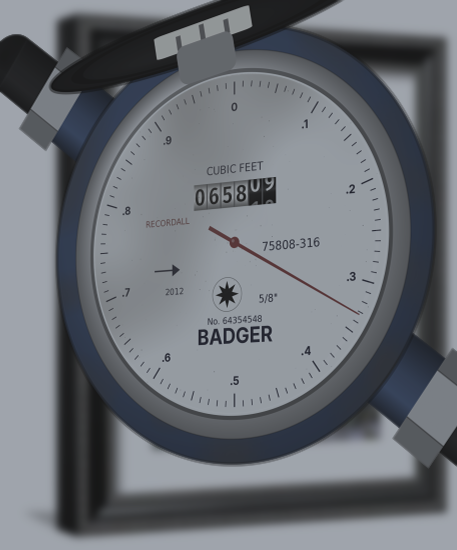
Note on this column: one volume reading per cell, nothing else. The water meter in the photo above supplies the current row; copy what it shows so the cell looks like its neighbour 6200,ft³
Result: 65809.33,ft³
